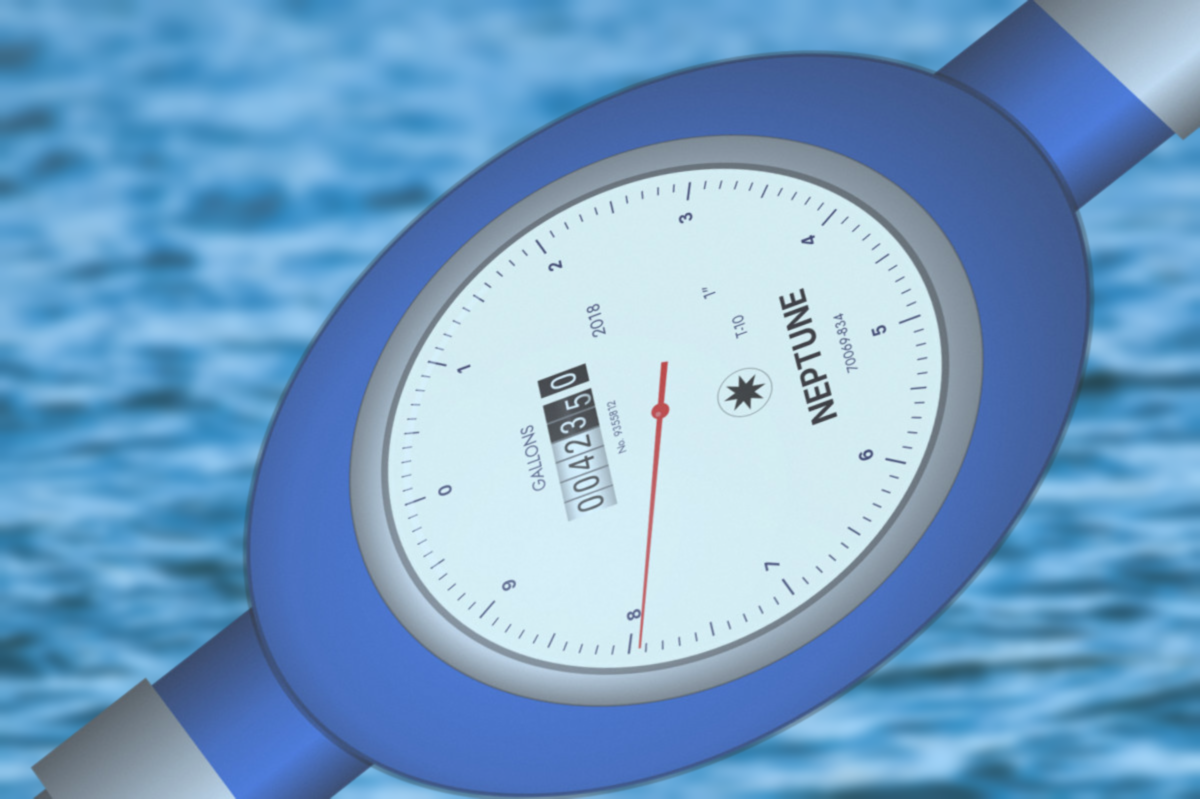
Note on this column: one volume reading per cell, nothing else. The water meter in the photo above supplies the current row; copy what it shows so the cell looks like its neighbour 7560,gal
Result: 42347.9,gal
